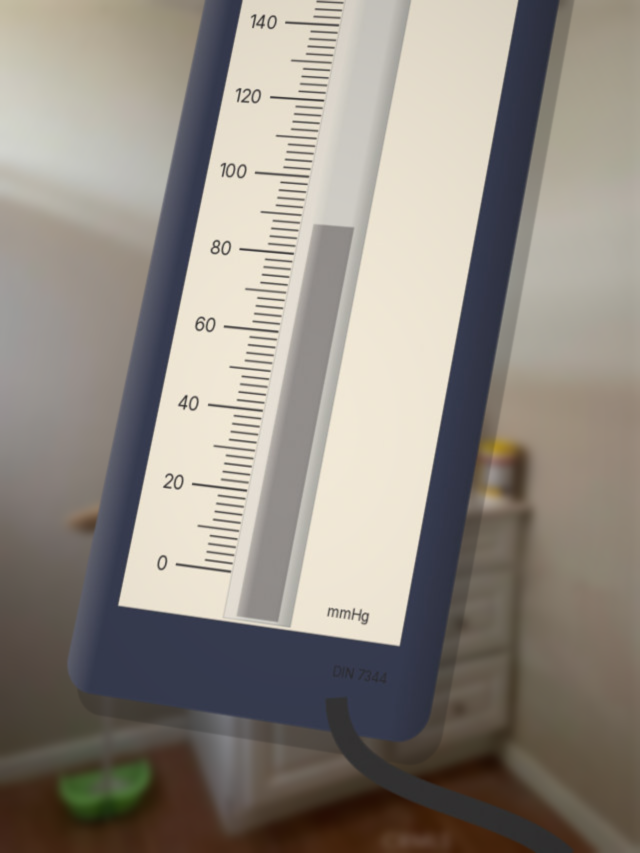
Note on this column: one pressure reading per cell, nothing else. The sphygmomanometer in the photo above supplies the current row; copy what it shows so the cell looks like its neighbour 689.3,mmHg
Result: 88,mmHg
